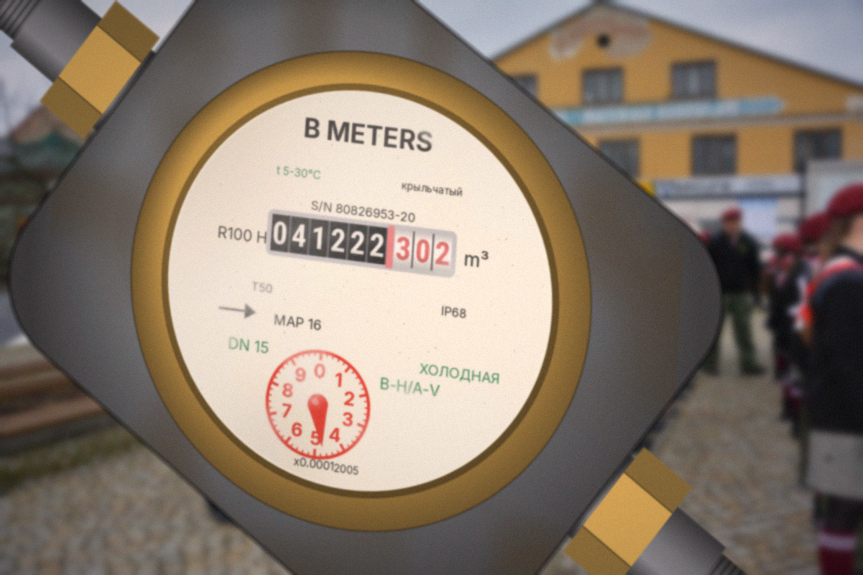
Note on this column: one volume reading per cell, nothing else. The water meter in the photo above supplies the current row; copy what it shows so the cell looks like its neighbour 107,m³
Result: 41222.3024,m³
